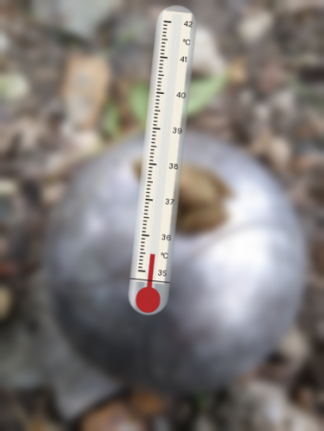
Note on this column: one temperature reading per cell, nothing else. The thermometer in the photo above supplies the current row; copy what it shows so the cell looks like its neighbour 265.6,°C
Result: 35.5,°C
